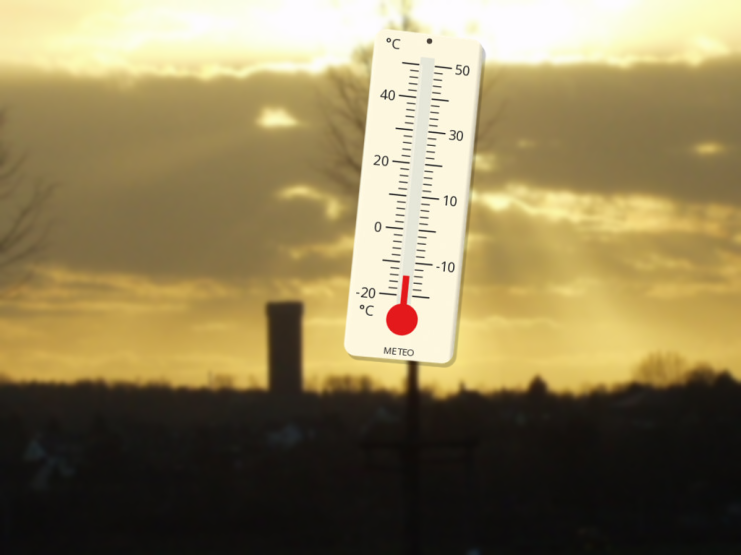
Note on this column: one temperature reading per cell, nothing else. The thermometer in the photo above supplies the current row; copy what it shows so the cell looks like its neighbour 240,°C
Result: -14,°C
